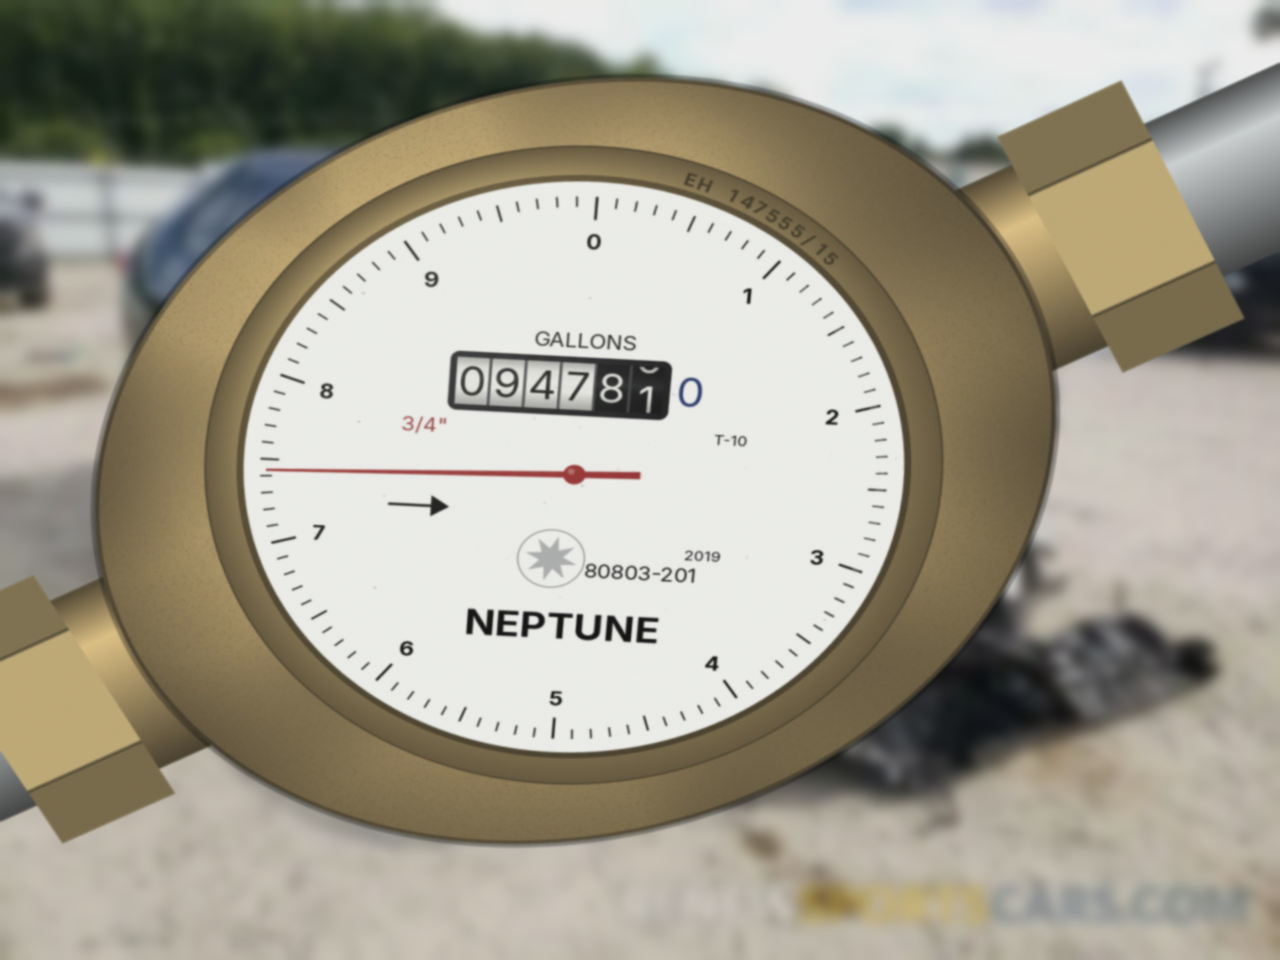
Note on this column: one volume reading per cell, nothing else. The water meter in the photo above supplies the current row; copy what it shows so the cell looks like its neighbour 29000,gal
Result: 947807.4,gal
